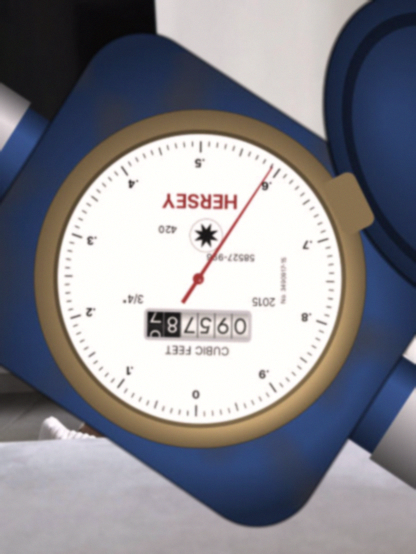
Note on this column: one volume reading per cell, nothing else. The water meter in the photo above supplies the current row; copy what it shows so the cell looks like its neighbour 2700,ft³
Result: 95786.59,ft³
